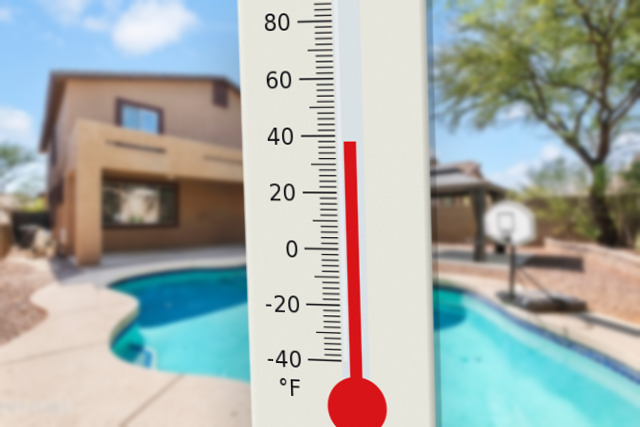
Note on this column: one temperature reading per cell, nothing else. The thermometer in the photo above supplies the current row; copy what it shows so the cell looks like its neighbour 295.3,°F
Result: 38,°F
